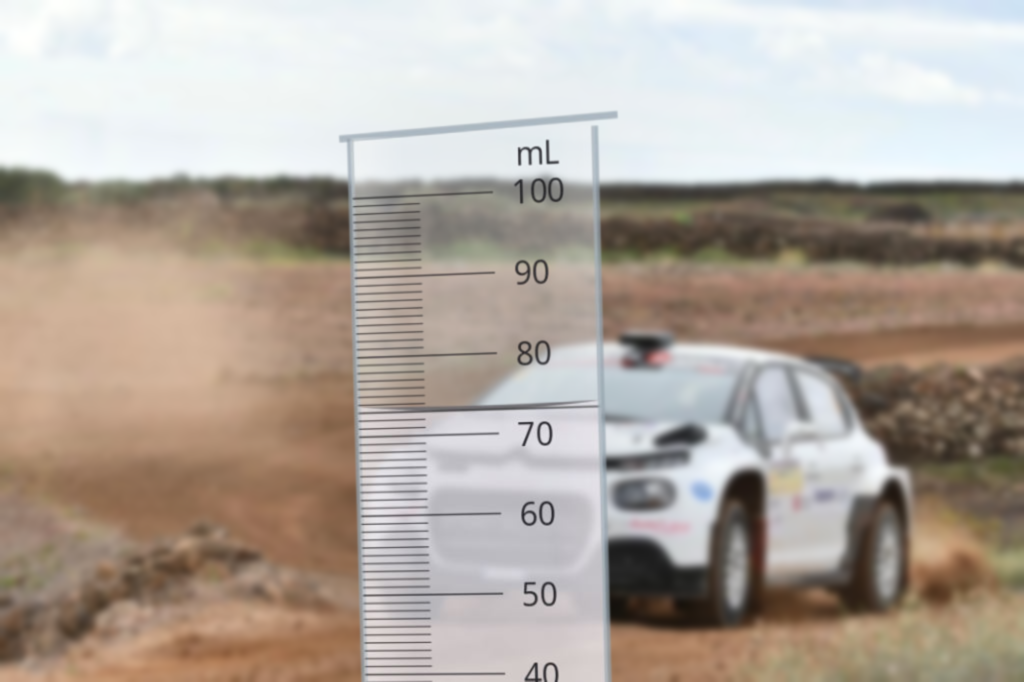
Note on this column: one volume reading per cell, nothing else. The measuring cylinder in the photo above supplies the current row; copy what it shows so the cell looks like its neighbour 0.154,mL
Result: 73,mL
